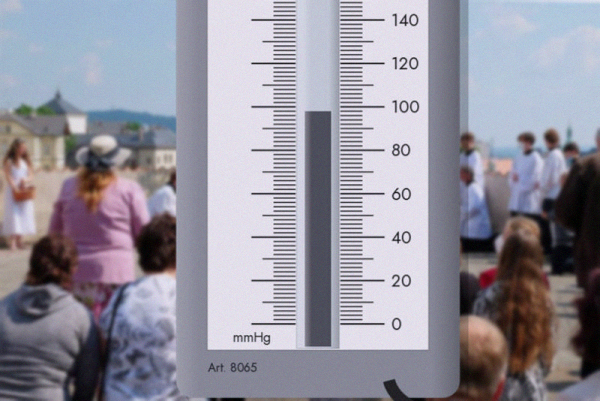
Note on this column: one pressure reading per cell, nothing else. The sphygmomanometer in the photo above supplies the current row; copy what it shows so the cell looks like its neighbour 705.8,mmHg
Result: 98,mmHg
